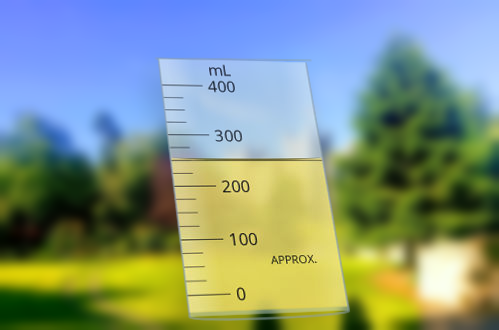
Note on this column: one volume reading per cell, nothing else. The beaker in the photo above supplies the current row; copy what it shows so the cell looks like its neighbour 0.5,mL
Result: 250,mL
